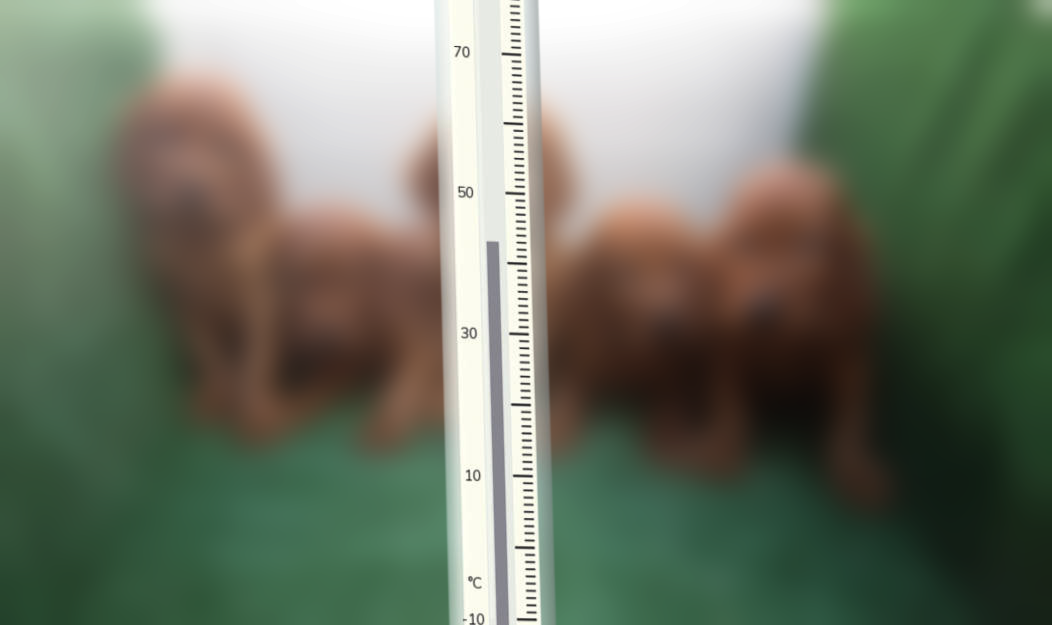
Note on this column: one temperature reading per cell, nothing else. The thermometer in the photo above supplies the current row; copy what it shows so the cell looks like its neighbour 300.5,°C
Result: 43,°C
